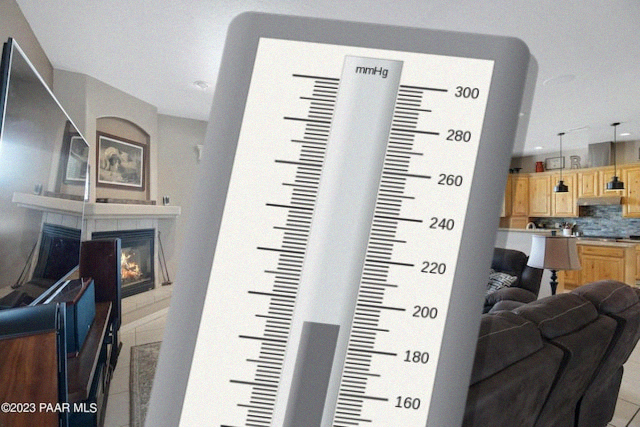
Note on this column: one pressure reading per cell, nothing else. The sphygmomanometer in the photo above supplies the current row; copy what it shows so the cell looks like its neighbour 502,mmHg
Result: 190,mmHg
